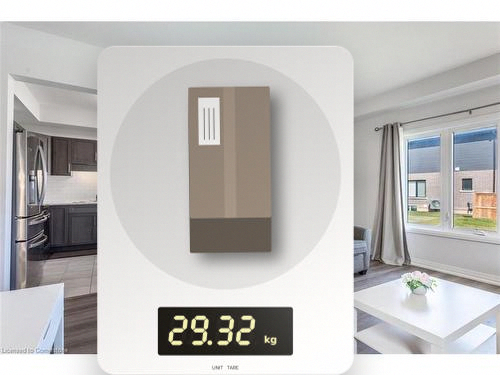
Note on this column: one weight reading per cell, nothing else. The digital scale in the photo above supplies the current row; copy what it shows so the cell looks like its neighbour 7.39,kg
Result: 29.32,kg
